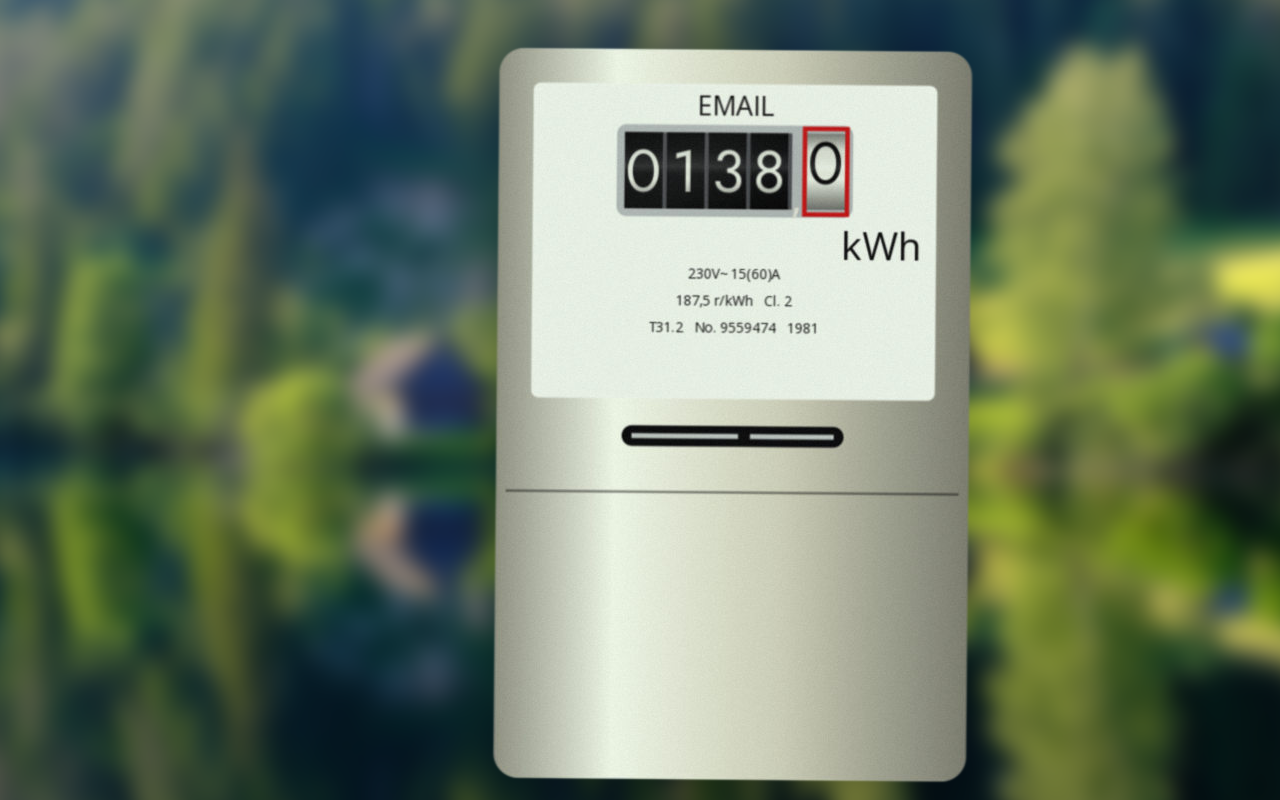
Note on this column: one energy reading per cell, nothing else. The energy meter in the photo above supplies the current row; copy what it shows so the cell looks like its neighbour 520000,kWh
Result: 138.0,kWh
